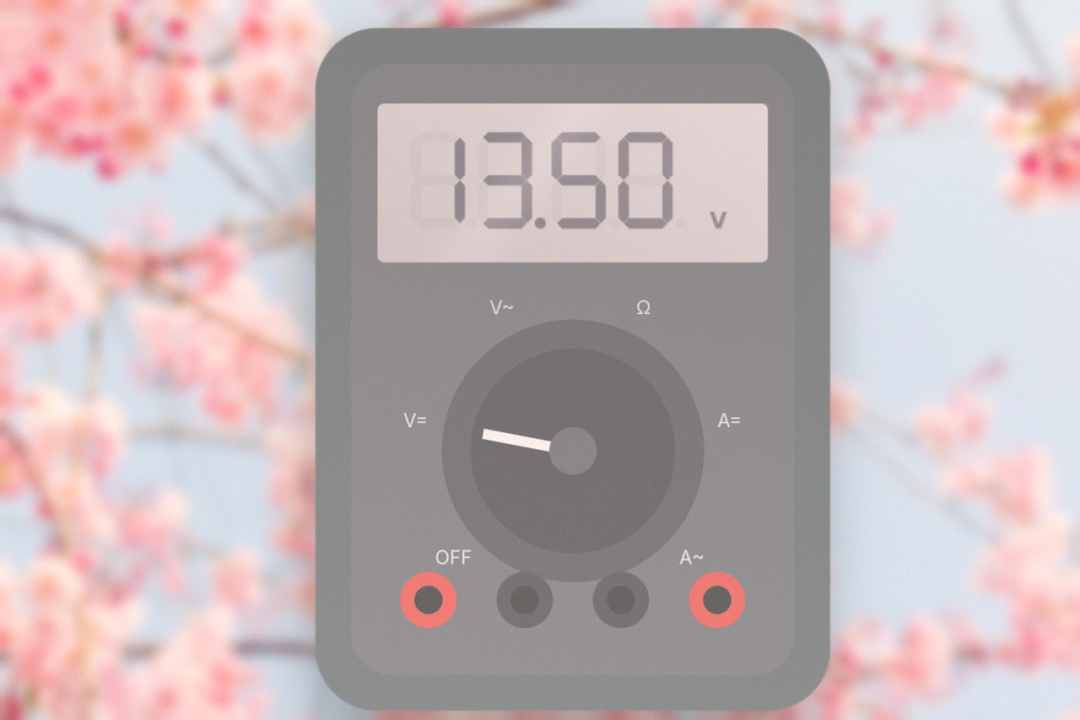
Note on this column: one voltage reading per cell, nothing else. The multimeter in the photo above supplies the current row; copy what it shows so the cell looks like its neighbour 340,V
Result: 13.50,V
